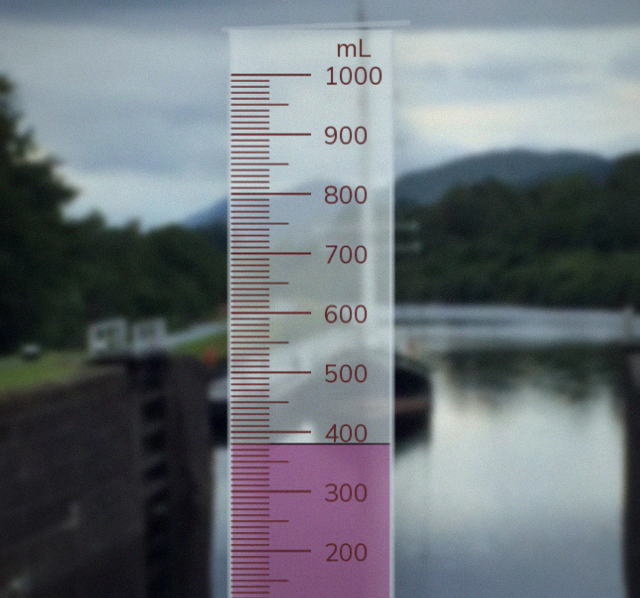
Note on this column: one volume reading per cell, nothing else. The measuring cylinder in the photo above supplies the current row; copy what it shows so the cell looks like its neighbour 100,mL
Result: 380,mL
